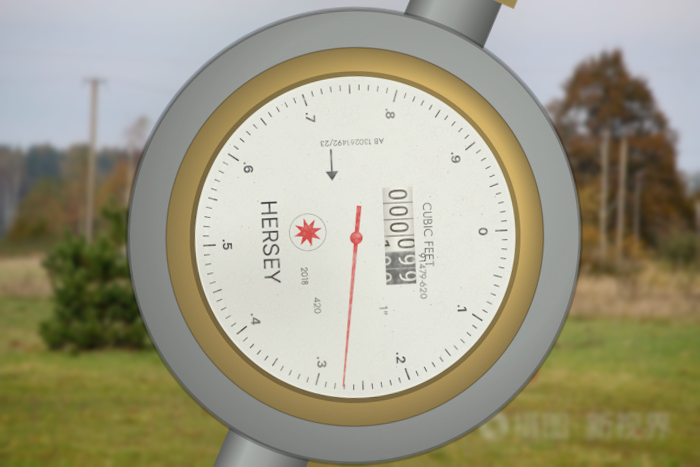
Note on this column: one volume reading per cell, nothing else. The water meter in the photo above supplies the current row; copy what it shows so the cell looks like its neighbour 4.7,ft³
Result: 99.27,ft³
